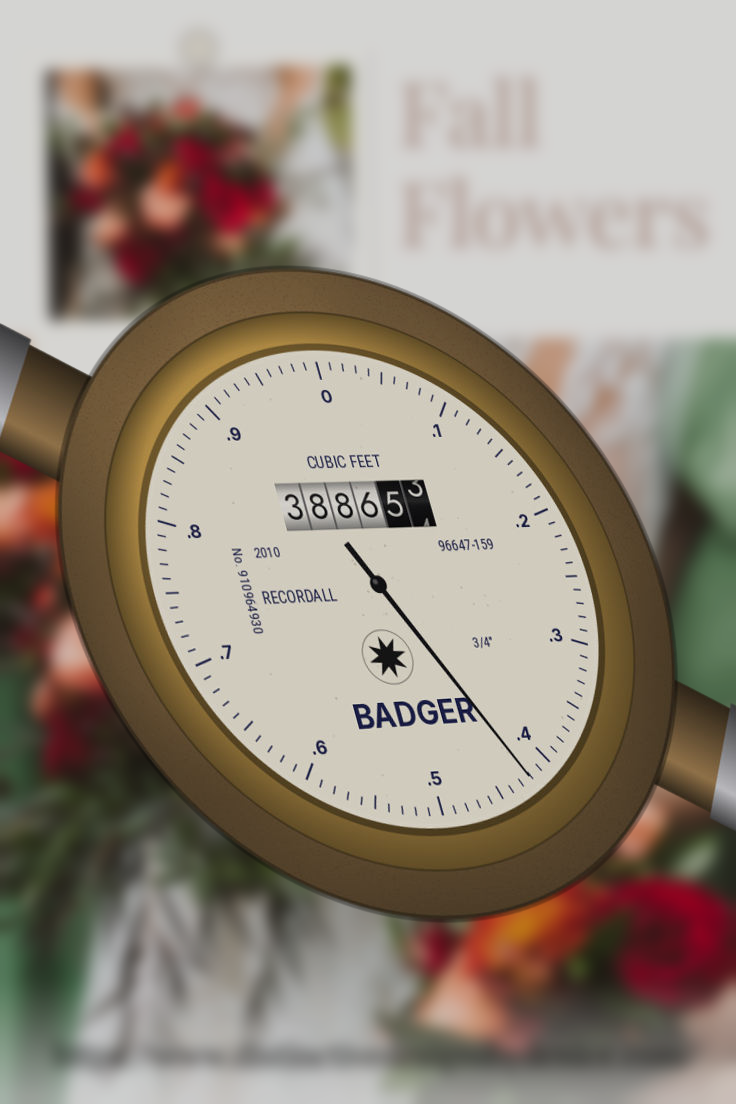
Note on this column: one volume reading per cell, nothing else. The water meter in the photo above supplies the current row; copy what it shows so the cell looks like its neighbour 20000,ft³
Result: 388653.42,ft³
